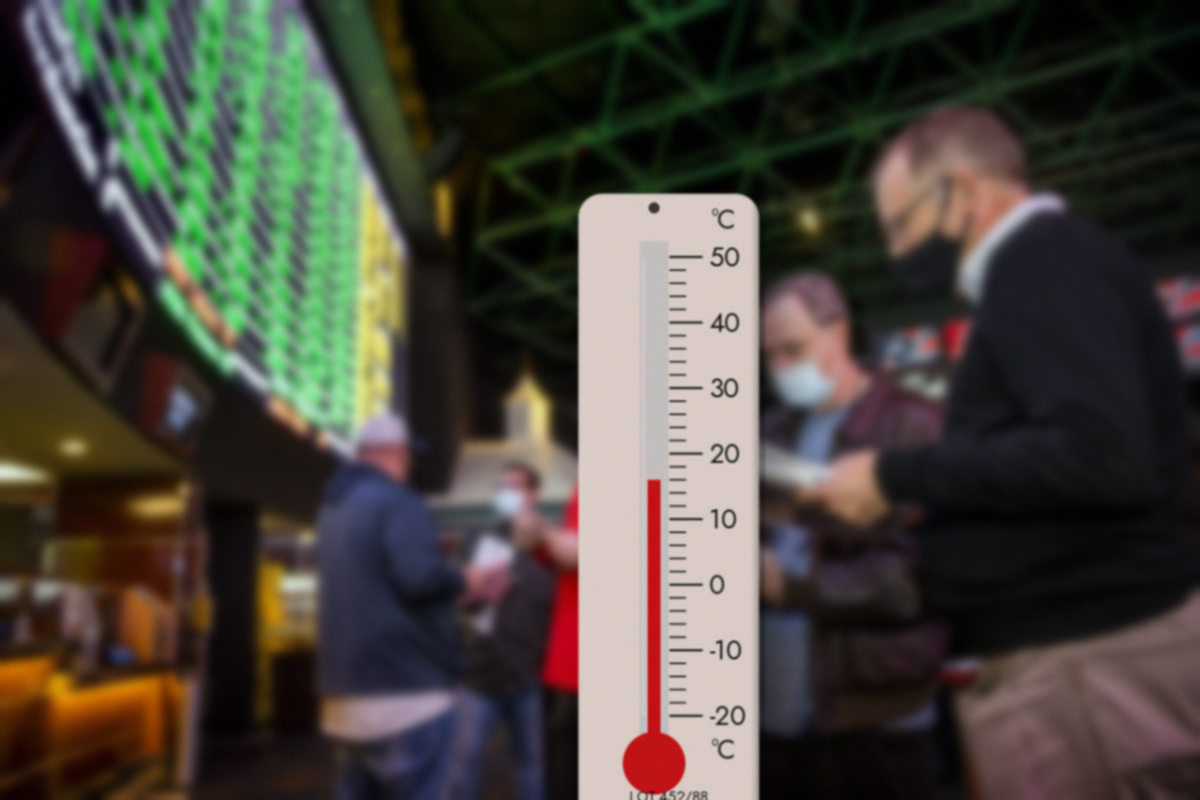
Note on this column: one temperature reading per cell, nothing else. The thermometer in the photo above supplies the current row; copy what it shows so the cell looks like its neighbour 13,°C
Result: 16,°C
